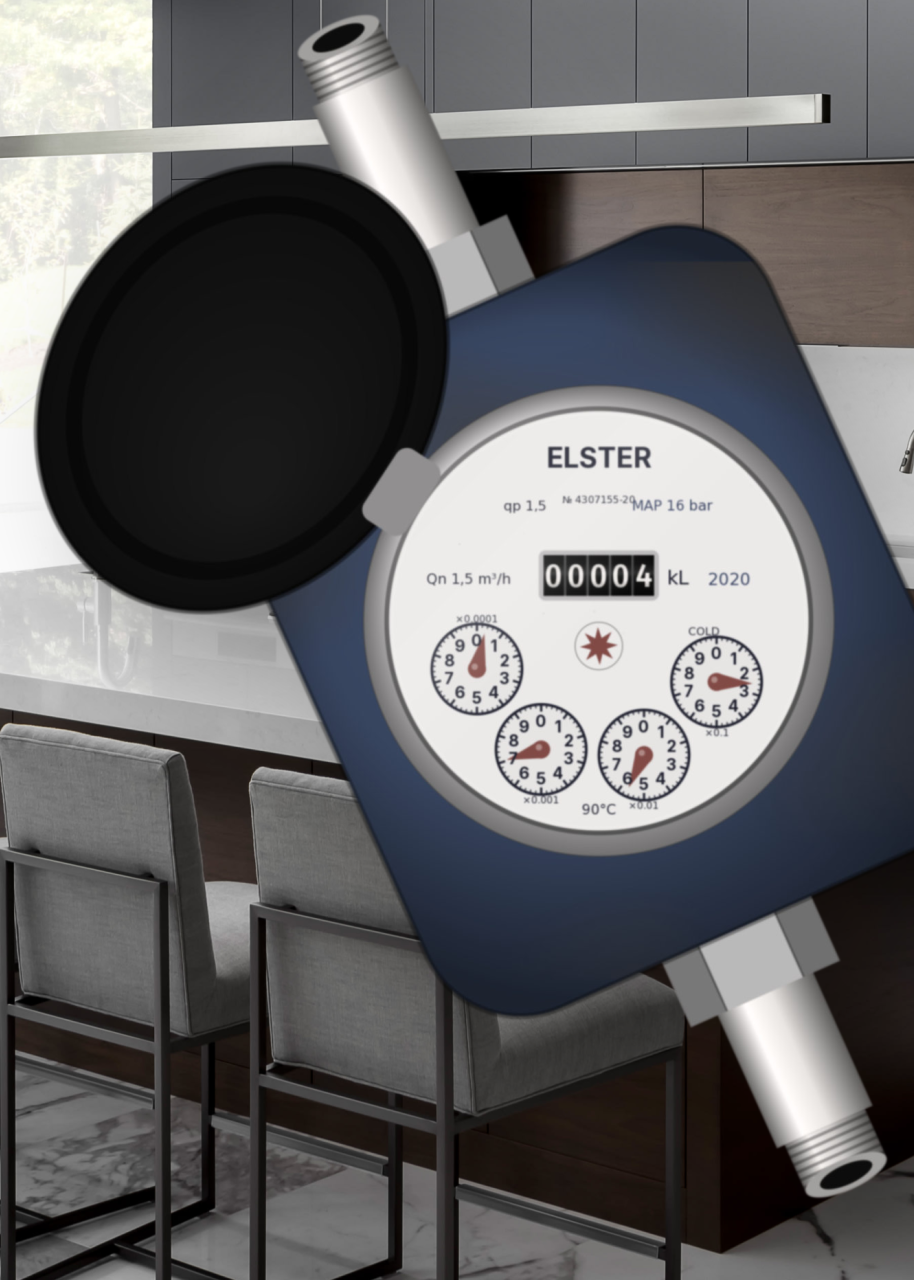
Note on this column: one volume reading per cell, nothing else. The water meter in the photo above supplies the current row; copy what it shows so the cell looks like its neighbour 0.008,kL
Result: 4.2570,kL
